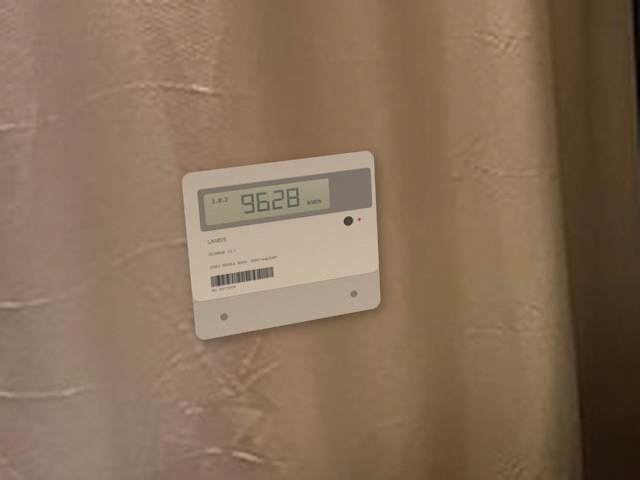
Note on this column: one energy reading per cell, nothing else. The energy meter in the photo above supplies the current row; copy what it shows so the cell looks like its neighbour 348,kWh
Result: 9628,kWh
